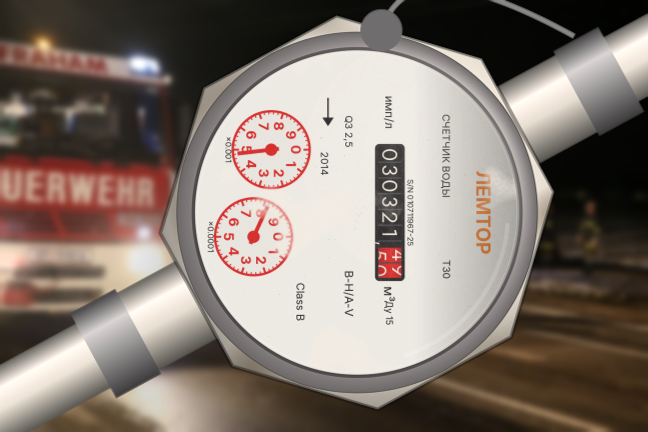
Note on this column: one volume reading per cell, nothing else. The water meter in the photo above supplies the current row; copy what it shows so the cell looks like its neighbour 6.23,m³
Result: 30321.4948,m³
